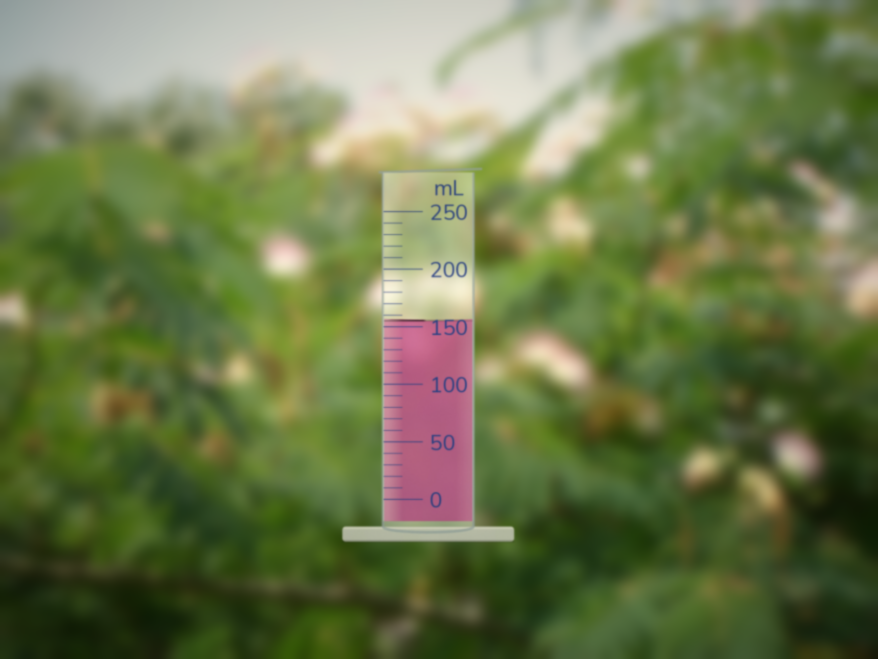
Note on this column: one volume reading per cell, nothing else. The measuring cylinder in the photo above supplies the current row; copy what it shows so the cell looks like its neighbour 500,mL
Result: 155,mL
